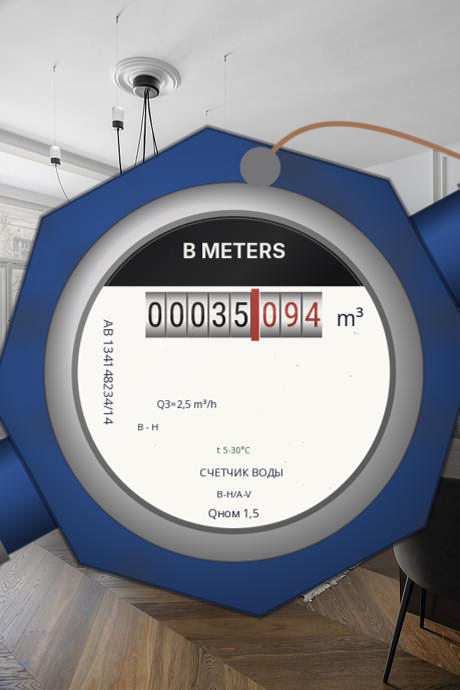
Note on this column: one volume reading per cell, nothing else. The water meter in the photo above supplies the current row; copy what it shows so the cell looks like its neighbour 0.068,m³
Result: 35.094,m³
